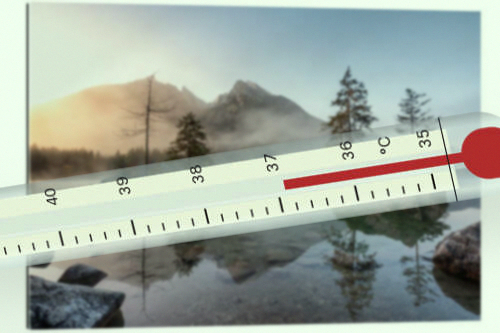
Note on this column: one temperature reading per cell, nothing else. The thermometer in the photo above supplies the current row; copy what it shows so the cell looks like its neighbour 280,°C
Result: 36.9,°C
